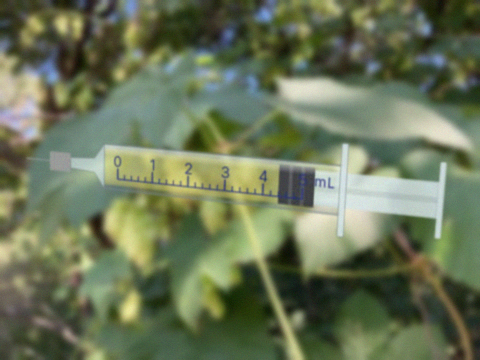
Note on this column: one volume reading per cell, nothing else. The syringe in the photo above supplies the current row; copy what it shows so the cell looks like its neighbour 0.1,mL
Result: 4.4,mL
